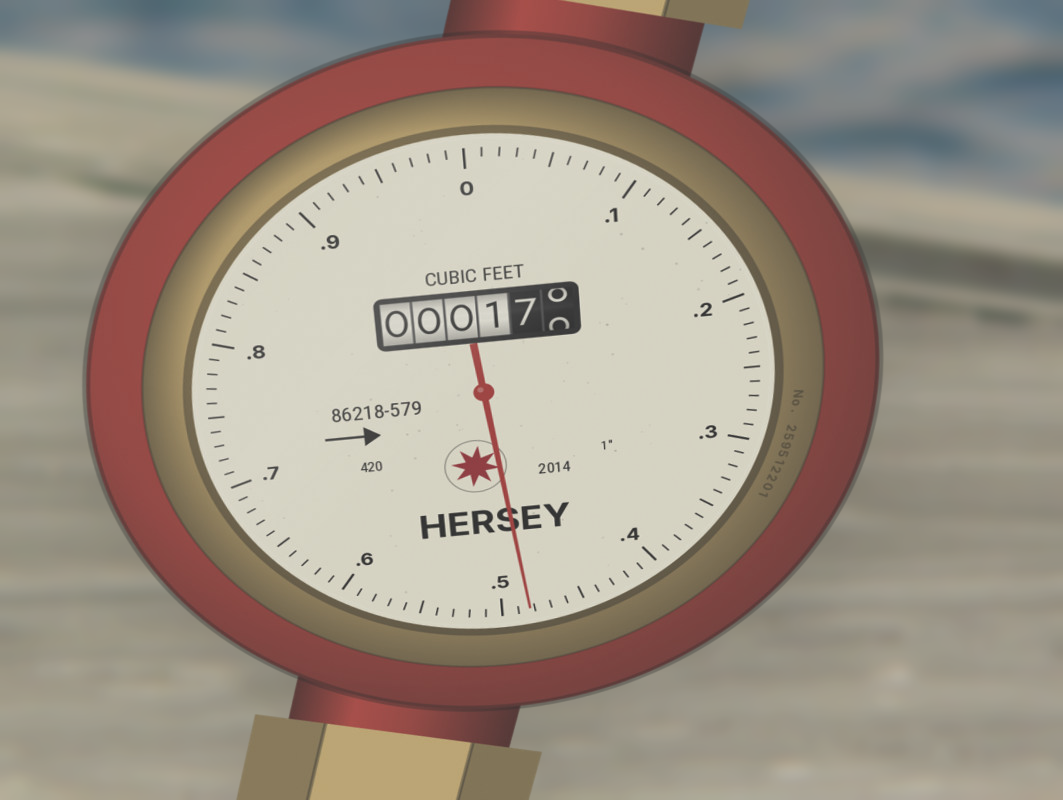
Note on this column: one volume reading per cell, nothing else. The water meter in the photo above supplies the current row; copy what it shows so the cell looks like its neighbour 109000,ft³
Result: 178.48,ft³
